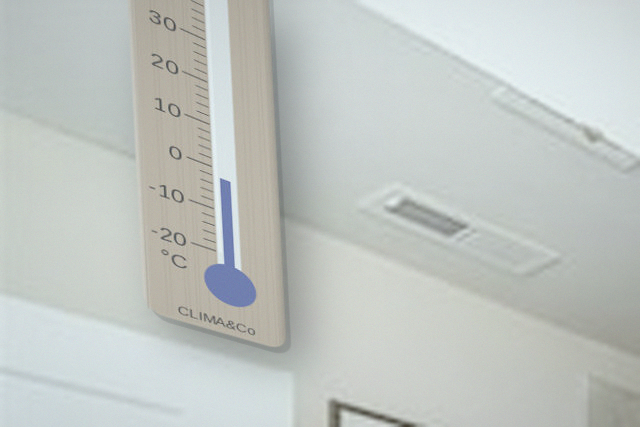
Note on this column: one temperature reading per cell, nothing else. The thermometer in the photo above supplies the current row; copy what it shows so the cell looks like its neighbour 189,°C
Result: -2,°C
